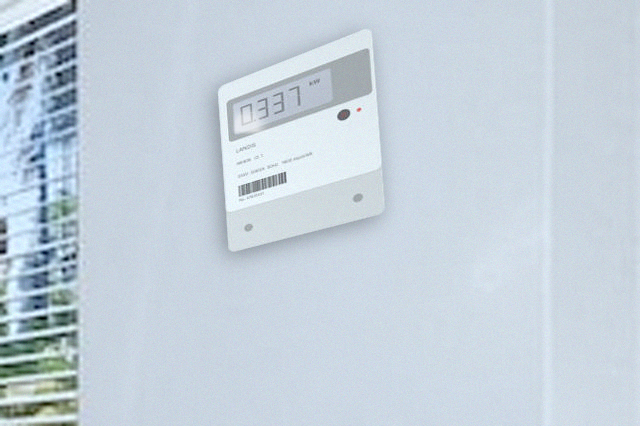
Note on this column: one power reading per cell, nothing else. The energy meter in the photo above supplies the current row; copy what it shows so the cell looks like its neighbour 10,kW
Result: 0.337,kW
